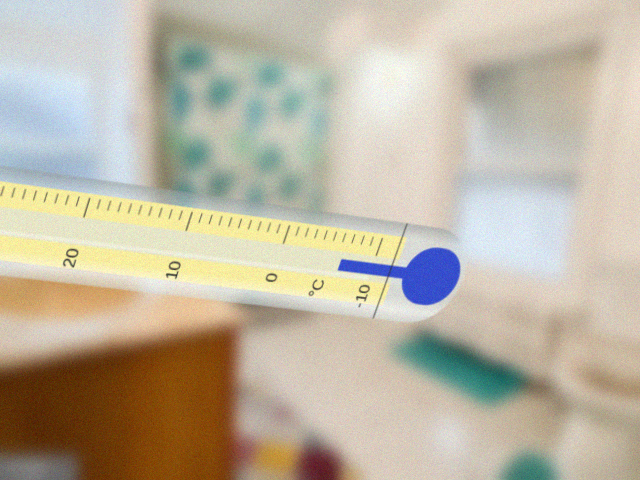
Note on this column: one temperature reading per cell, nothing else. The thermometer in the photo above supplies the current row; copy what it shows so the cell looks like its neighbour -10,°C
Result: -6.5,°C
